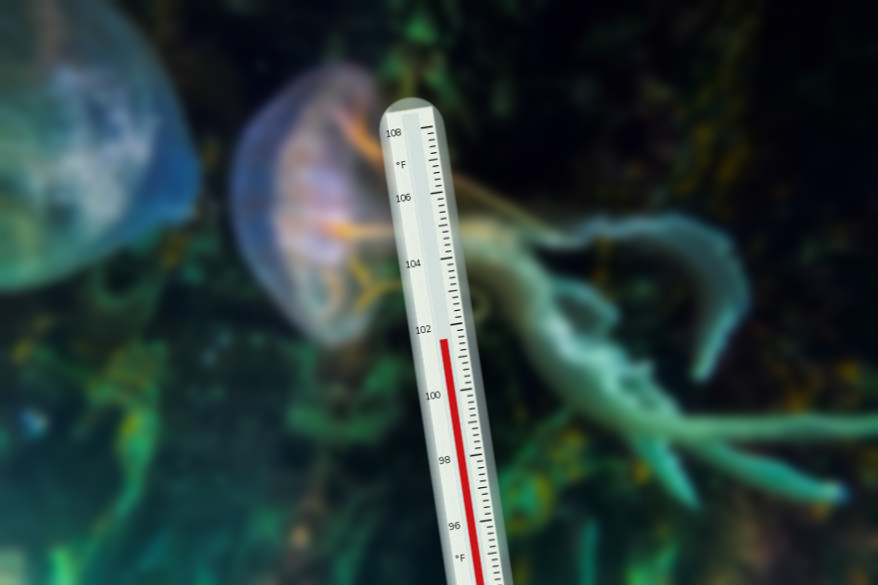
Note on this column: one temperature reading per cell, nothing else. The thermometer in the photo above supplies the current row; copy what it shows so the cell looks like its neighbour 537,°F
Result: 101.6,°F
